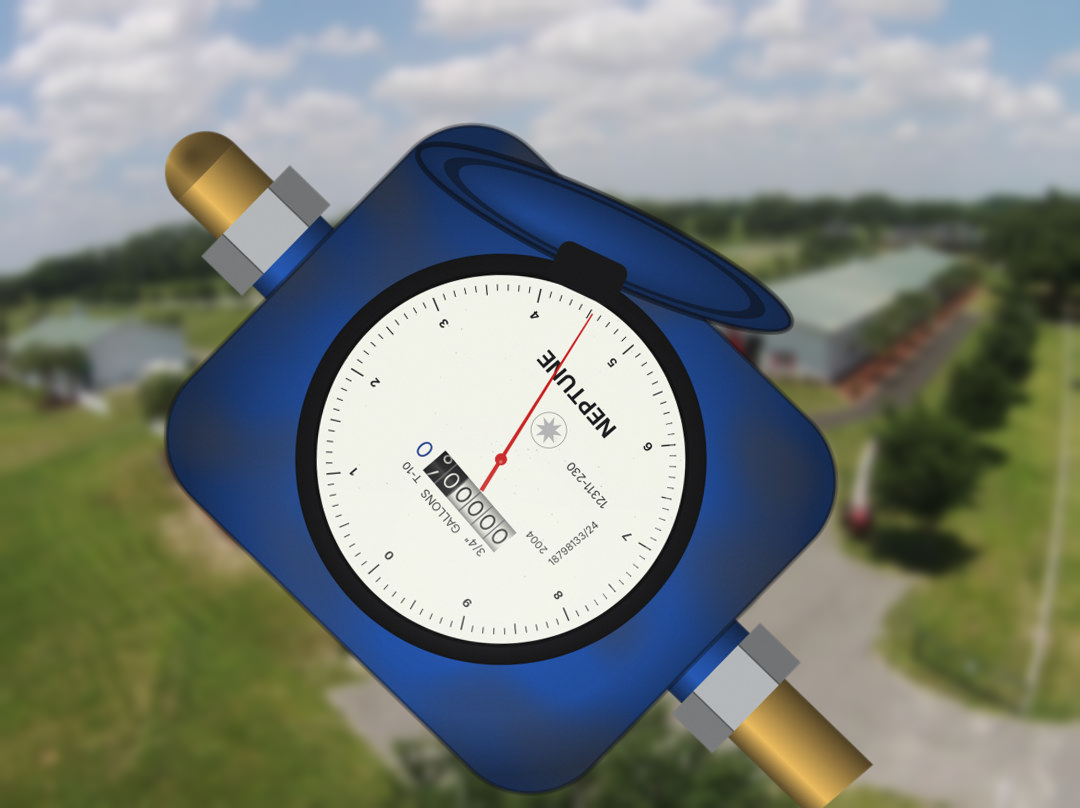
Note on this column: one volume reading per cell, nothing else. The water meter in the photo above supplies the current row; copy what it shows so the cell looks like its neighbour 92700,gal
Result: 74.5,gal
